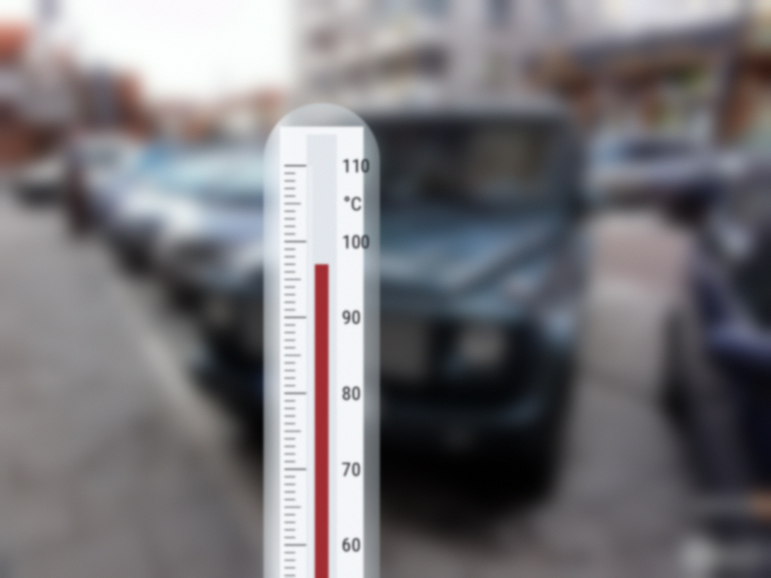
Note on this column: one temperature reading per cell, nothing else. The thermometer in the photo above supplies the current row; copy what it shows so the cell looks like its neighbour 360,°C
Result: 97,°C
